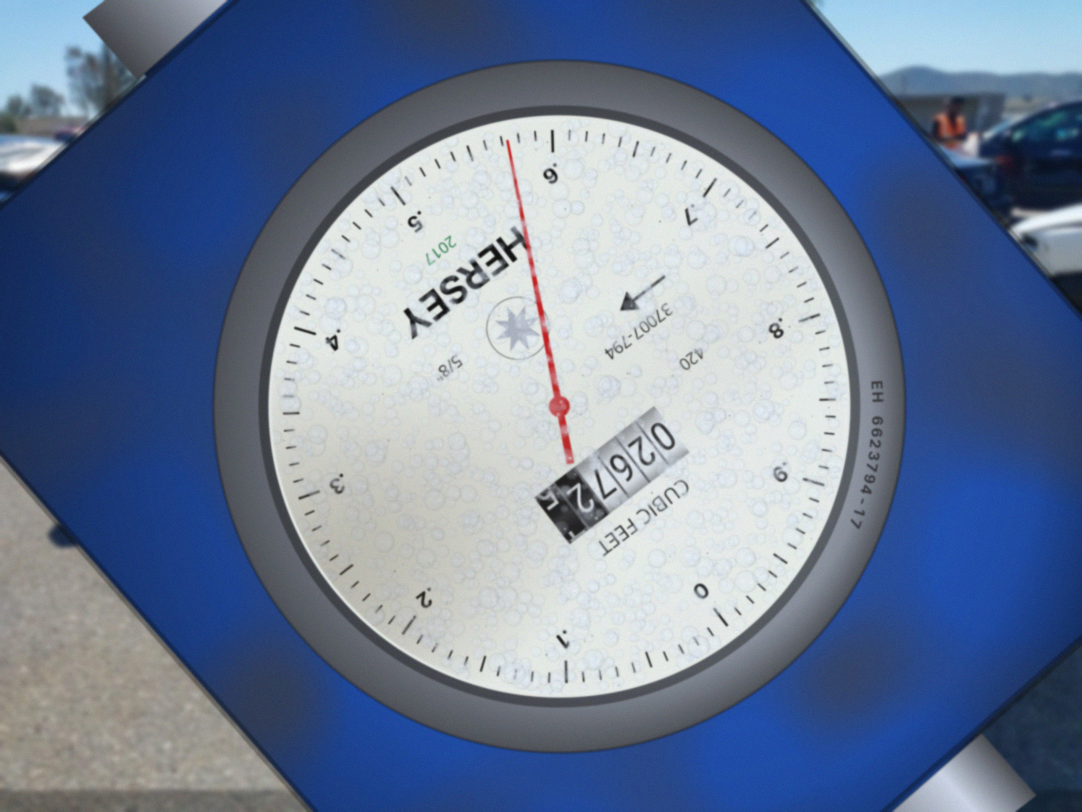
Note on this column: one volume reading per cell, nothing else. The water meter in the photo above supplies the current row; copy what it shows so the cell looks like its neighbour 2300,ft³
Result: 26724.57,ft³
